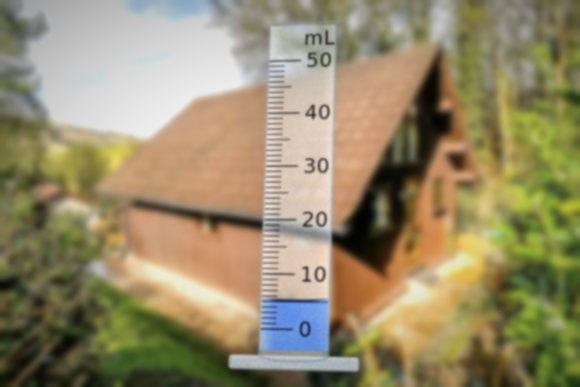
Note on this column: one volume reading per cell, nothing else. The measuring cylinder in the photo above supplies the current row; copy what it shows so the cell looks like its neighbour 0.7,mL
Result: 5,mL
